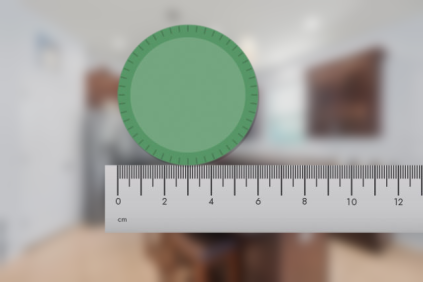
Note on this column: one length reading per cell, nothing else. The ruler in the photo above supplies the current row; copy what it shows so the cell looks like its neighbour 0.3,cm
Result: 6,cm
